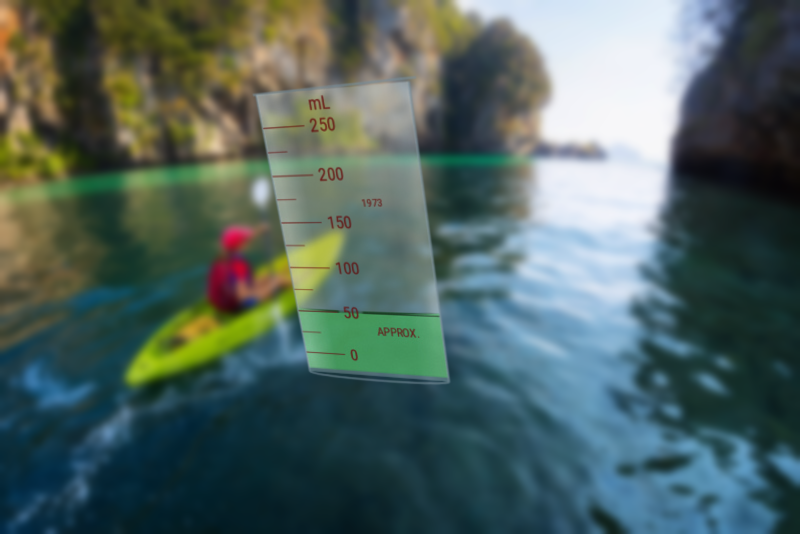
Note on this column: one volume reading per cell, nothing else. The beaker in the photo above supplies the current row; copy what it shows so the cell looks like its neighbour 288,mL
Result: 50,mL
